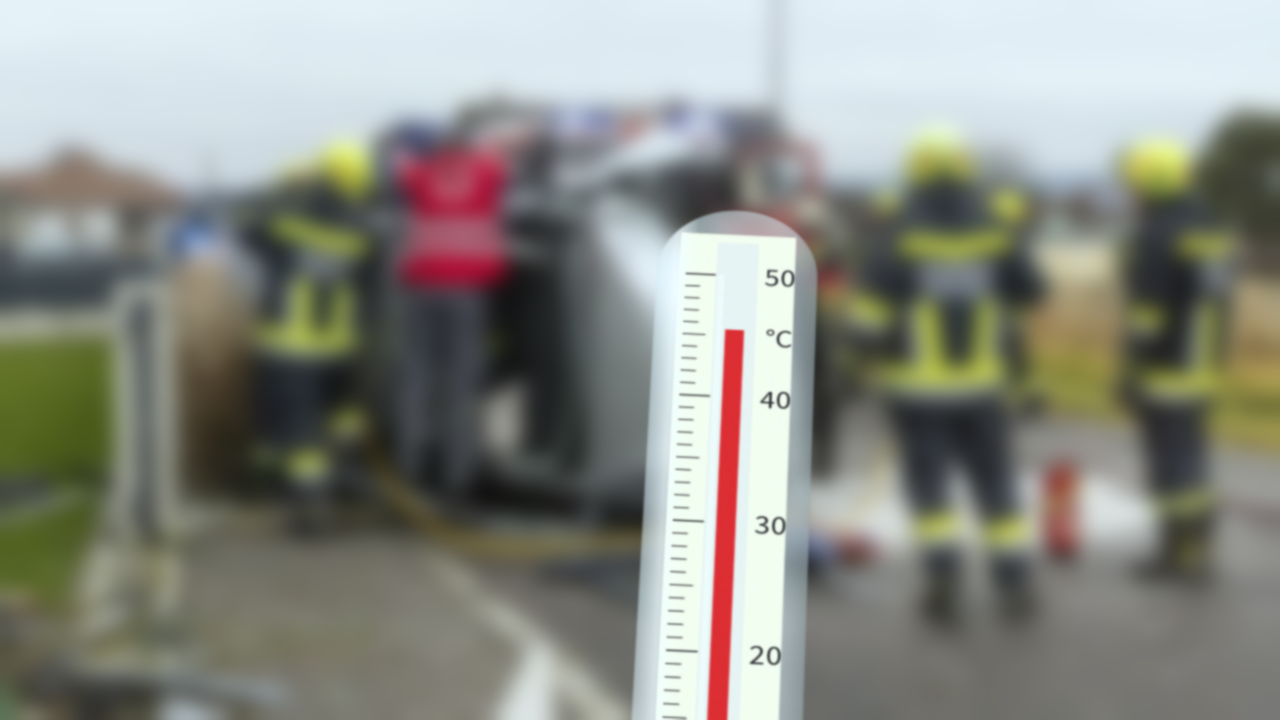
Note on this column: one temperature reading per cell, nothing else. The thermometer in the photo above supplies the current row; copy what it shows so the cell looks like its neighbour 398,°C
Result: 45.5,°C
